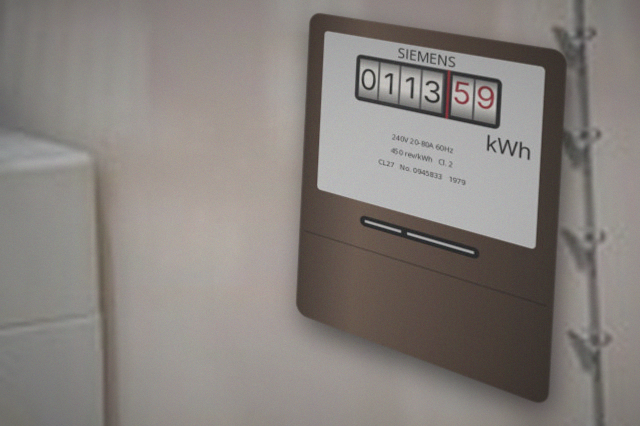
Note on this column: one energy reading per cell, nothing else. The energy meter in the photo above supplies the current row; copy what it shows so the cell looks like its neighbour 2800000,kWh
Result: 113.59,kWh
